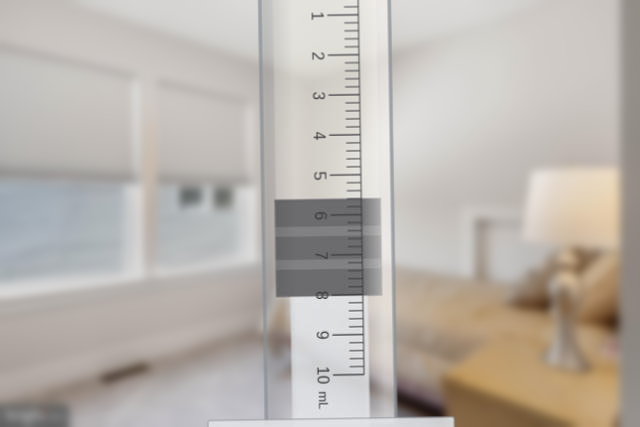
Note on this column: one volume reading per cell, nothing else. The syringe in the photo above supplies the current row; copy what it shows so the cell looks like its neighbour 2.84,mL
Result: 5.6,mL
